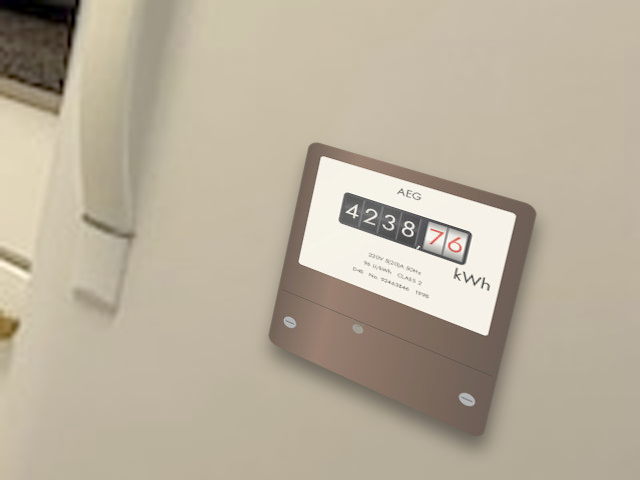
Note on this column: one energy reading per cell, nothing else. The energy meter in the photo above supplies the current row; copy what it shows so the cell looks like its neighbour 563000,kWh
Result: 4238.76,kWh
